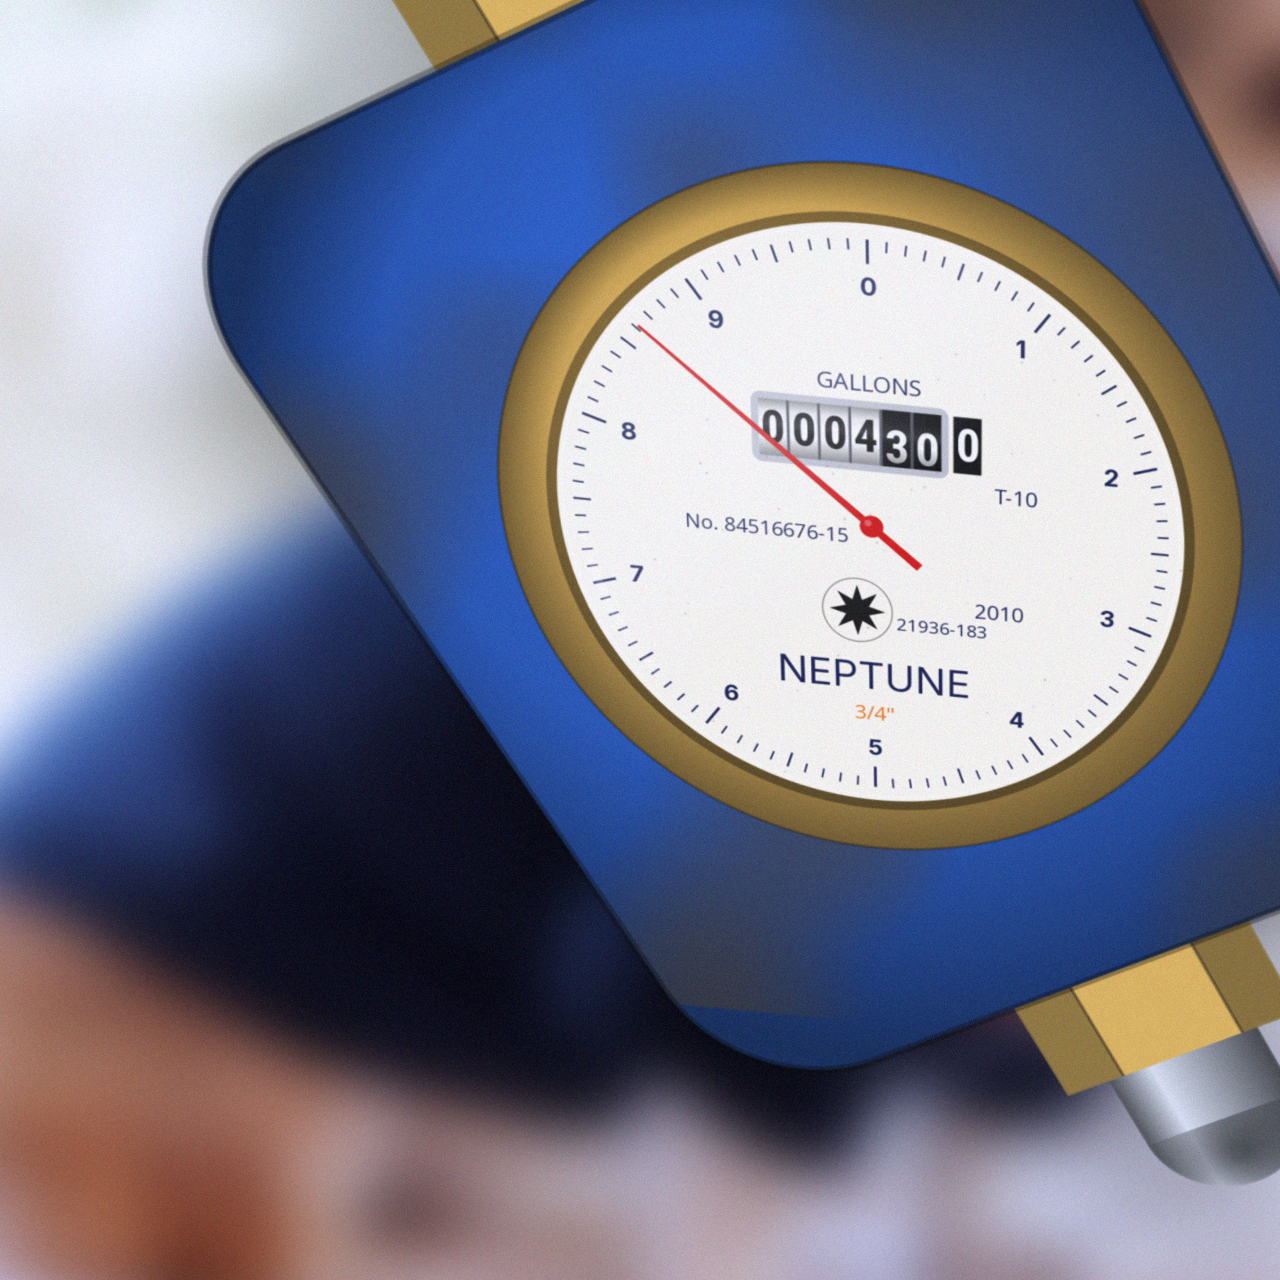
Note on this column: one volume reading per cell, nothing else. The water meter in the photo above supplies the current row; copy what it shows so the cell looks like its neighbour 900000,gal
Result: 4298.6,gal
